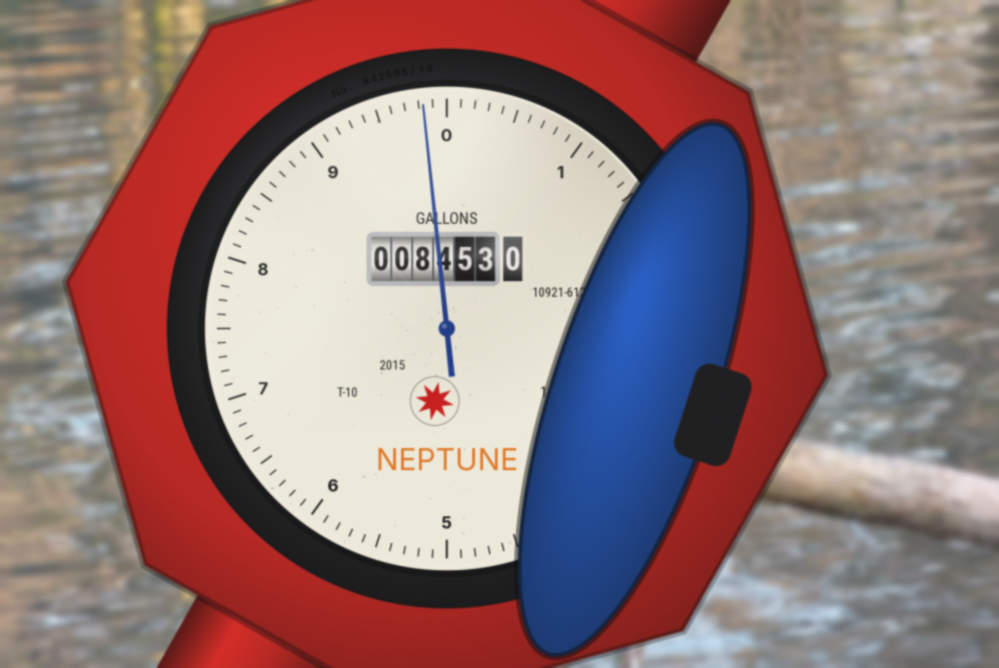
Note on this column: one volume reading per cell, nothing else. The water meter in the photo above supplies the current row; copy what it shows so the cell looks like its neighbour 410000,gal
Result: 84529.8,gal
